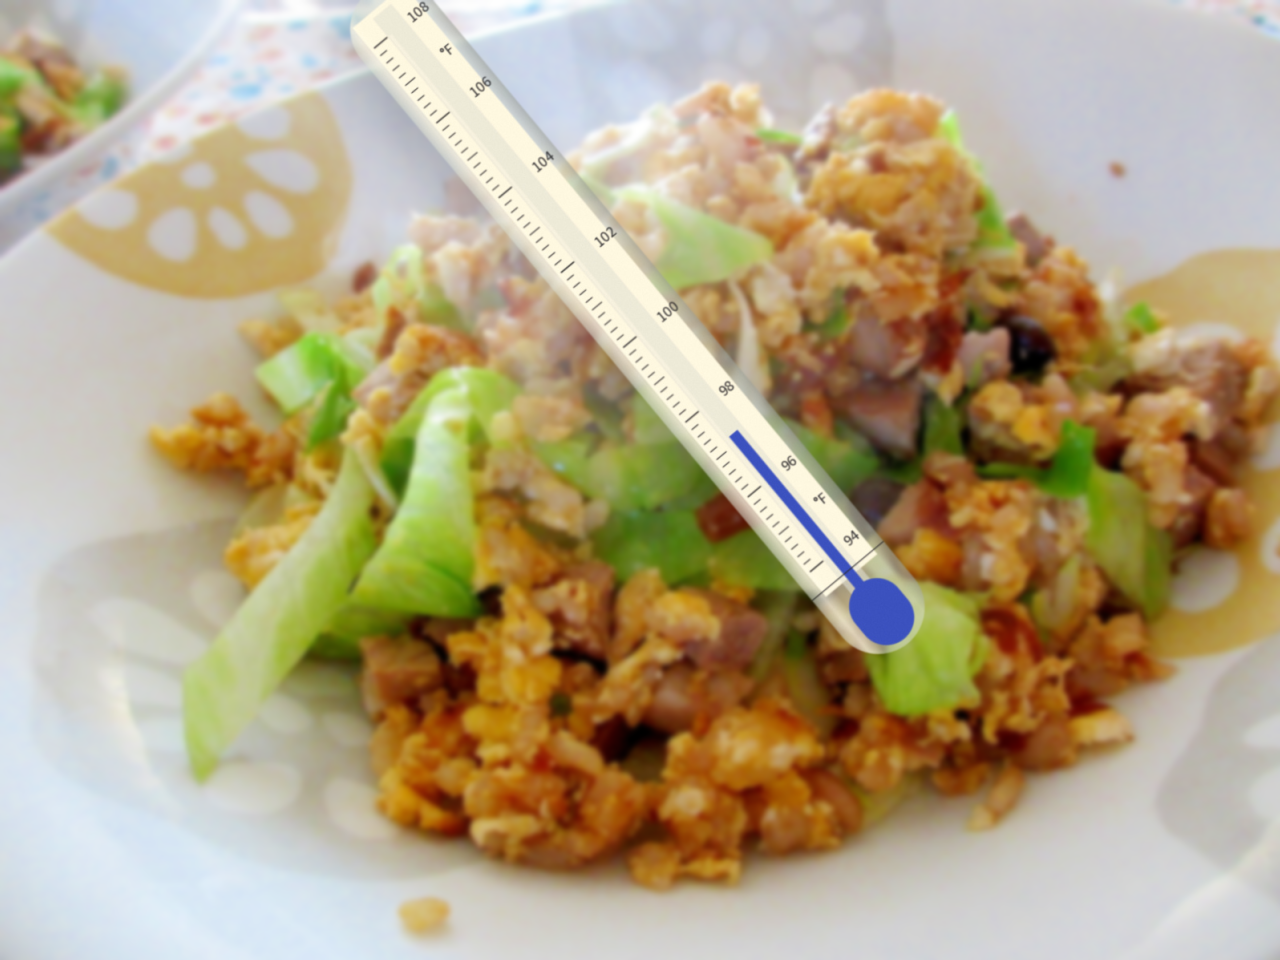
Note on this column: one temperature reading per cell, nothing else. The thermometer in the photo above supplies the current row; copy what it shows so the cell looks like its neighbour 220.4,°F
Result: 97.2,°F
